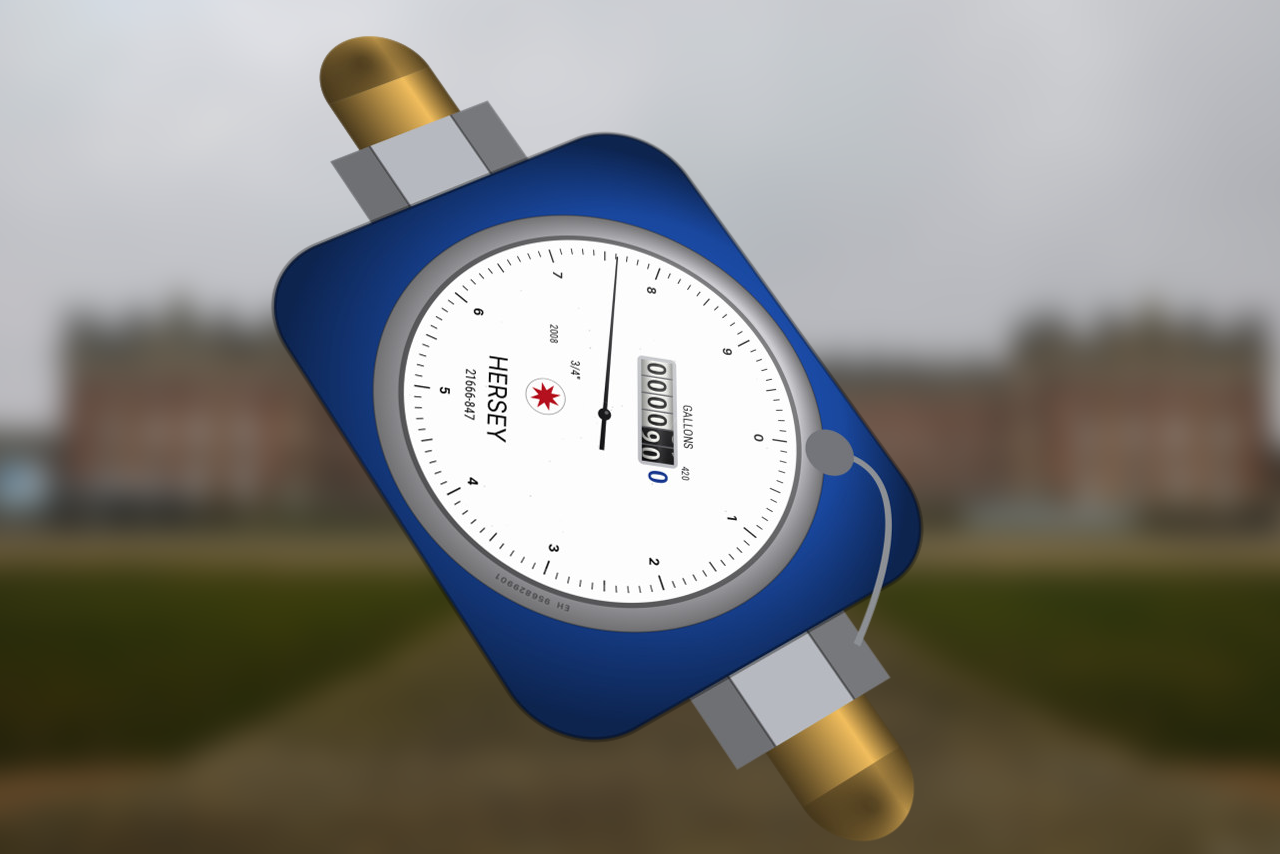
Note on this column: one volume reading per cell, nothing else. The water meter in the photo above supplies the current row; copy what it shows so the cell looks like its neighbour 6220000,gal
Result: 897.6,gal
